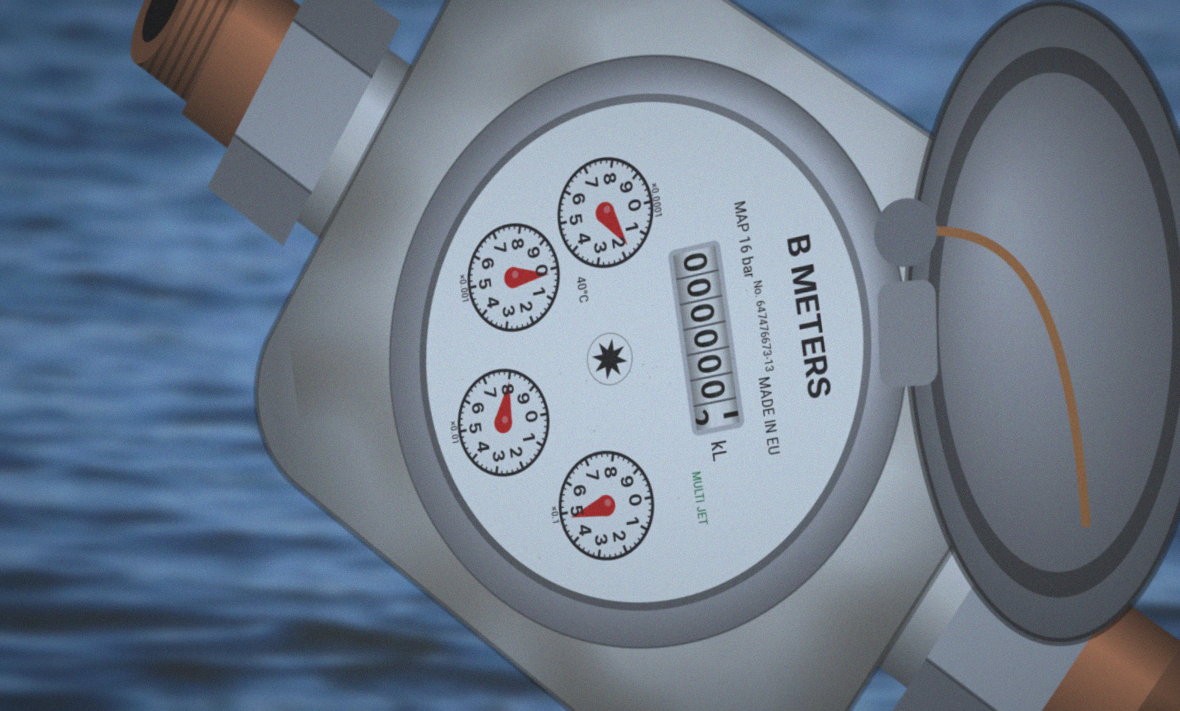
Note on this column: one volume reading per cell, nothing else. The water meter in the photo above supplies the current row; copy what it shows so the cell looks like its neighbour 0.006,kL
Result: 1.4801,kL
